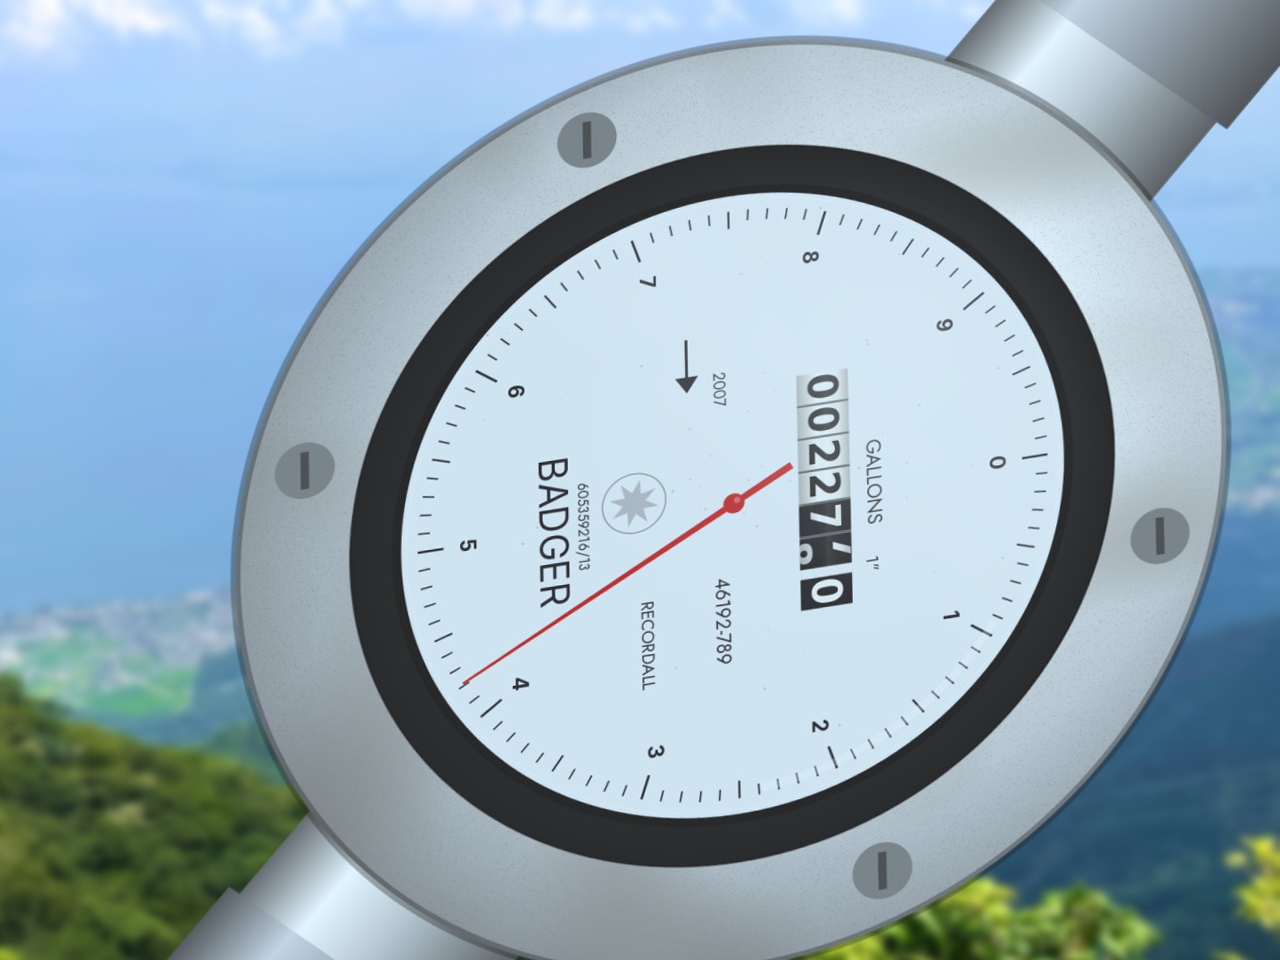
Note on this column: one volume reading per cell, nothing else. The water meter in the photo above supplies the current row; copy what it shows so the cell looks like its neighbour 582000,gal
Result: 22774.2,gal
